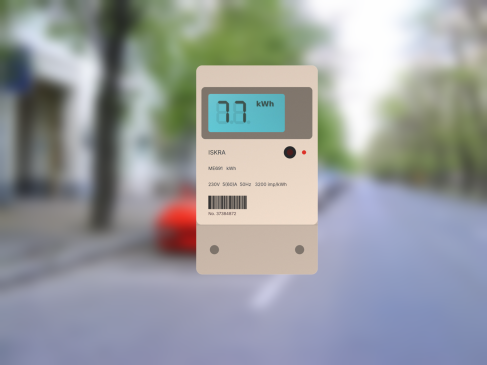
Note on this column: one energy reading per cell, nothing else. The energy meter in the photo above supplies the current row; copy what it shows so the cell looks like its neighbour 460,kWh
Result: 77,kWh
